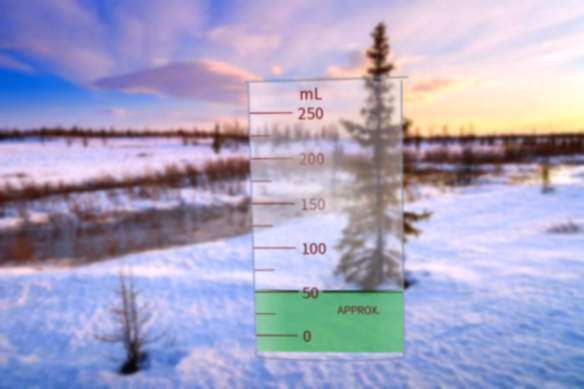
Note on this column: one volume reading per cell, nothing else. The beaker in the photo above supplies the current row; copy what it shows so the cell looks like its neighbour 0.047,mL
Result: 50,mL
